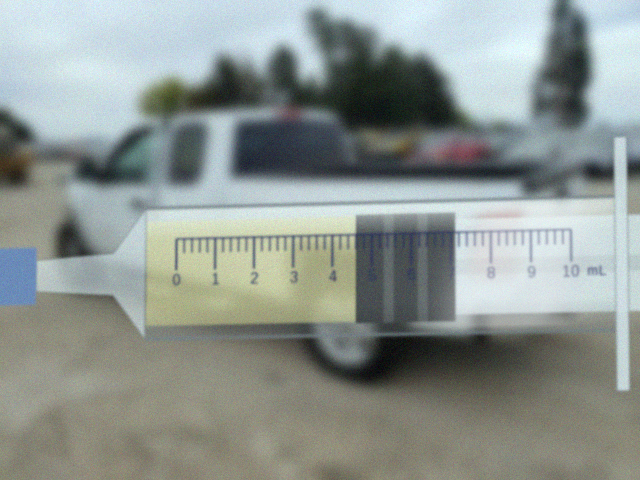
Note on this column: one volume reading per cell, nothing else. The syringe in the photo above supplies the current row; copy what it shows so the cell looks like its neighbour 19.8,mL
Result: 4.6,mL
